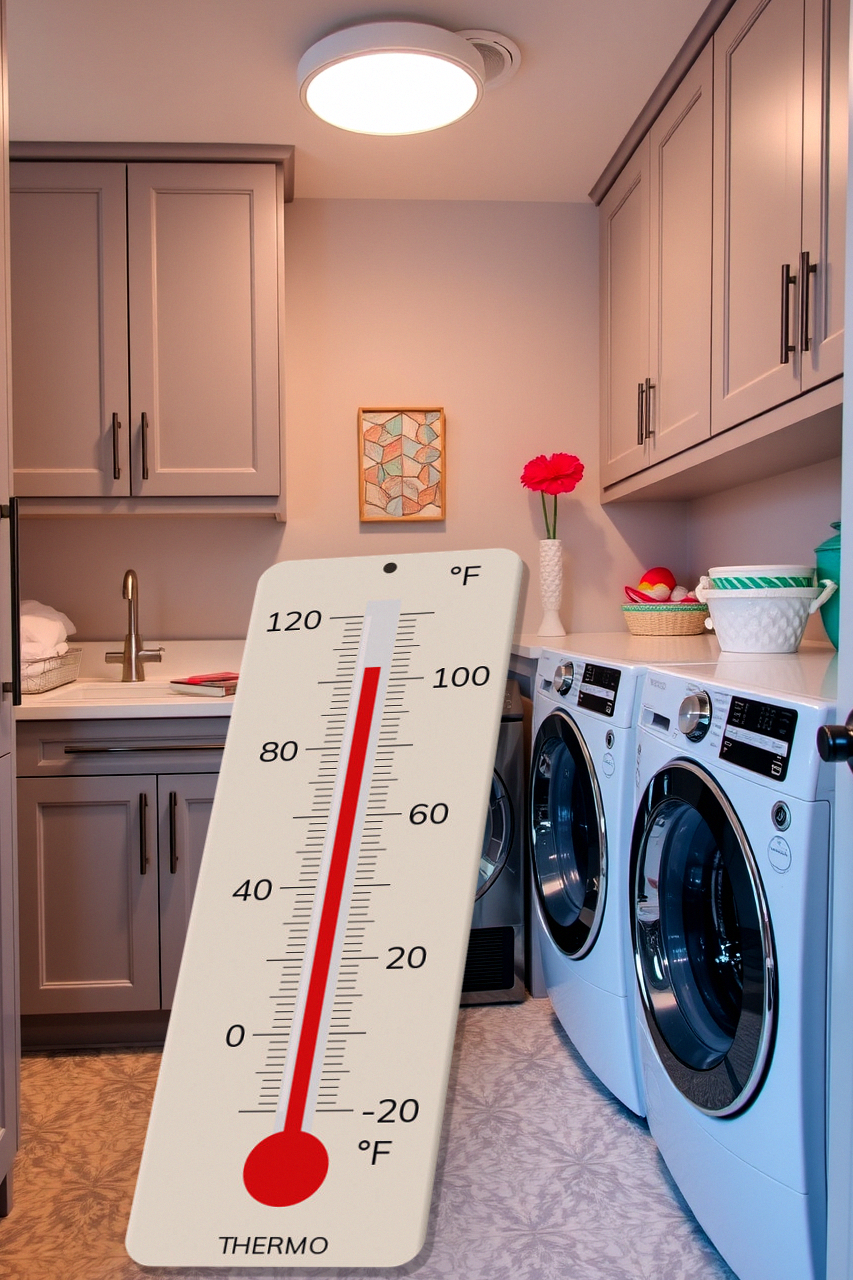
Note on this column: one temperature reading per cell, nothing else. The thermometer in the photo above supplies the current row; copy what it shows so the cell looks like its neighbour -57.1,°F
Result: 104,°F
